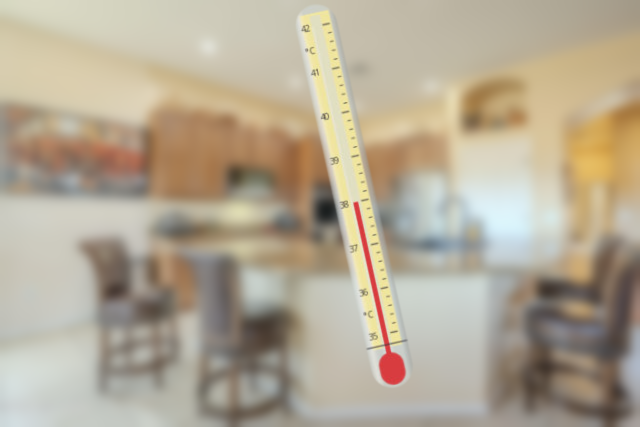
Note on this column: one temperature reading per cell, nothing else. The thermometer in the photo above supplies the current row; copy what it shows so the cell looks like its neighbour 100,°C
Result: 38,°C
